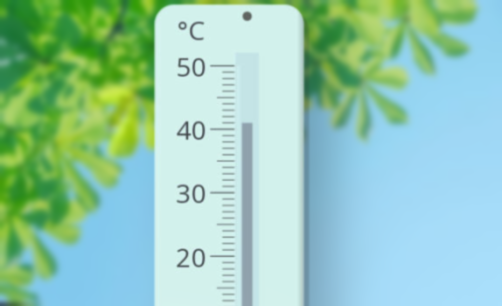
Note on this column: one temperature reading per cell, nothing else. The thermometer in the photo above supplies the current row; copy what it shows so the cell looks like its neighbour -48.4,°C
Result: 41,°C
